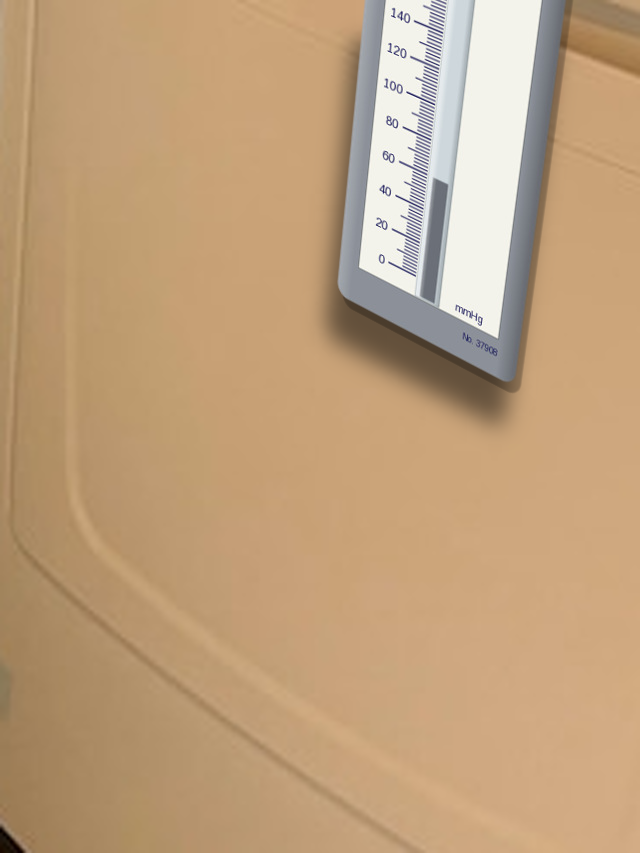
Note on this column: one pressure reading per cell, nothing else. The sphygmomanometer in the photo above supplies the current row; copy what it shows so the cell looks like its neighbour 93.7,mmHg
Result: 60,mmHg
